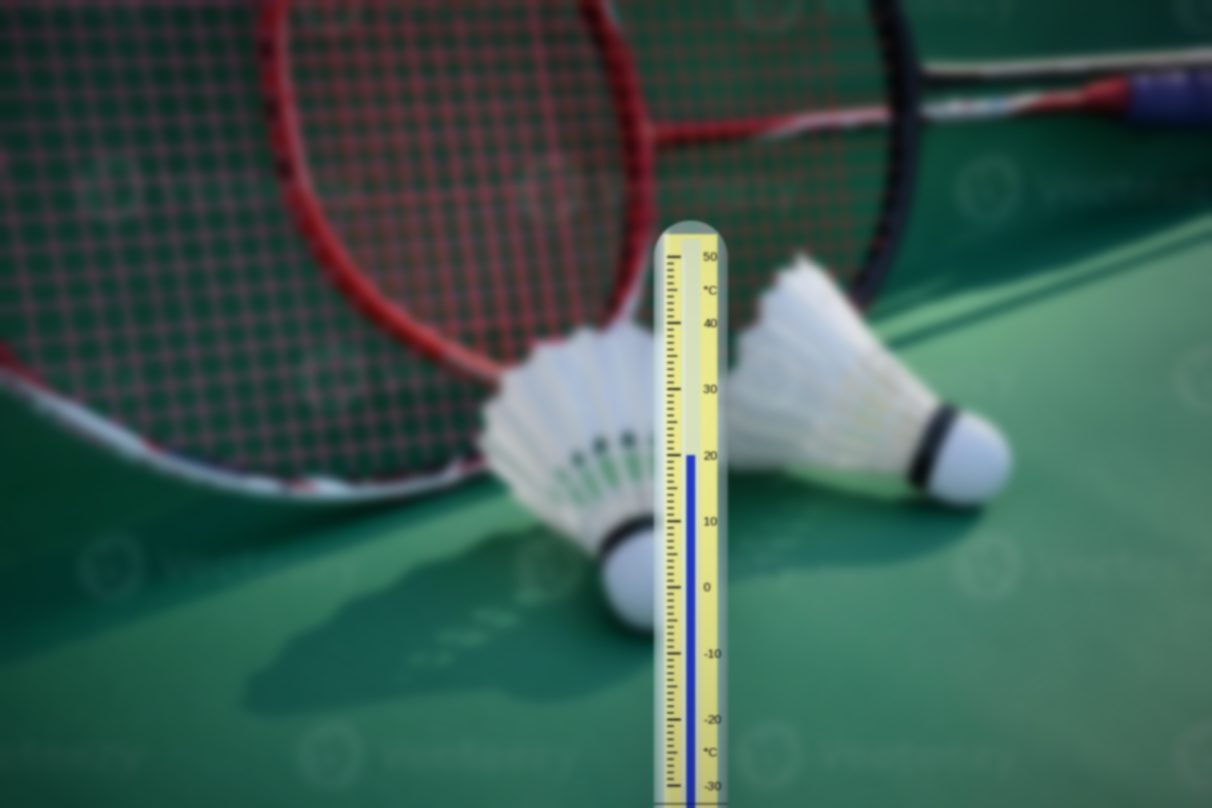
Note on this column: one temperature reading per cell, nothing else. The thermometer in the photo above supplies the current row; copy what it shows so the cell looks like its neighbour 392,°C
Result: 20,°C
